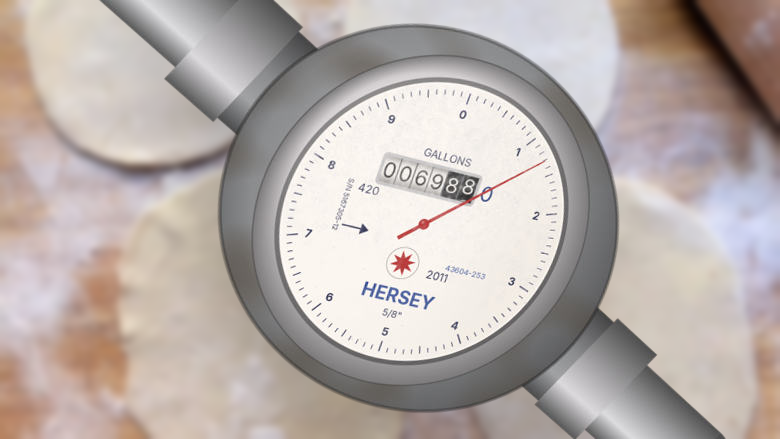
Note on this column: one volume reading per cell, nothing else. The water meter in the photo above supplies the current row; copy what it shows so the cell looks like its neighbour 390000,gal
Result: 69881.3,gal
